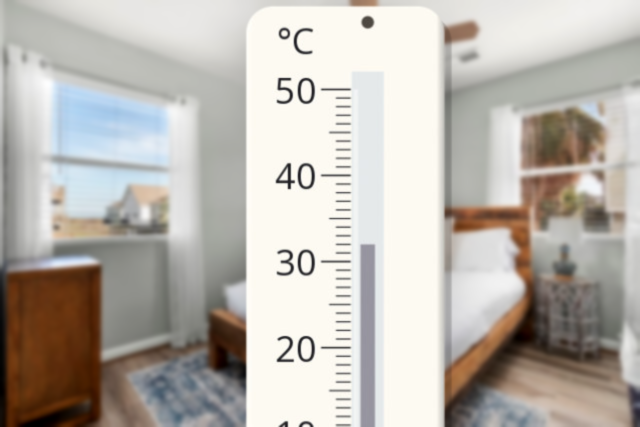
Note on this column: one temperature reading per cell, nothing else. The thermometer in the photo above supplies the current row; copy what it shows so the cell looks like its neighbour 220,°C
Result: 32,°C
